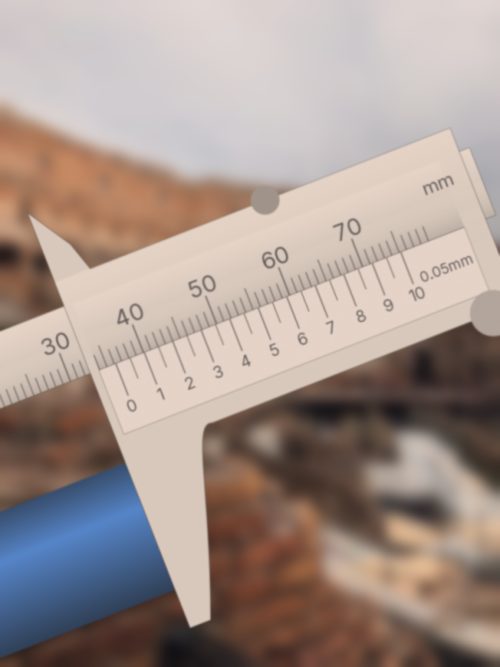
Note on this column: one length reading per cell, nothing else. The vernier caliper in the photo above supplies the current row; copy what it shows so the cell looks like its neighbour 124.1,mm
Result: 36.2,mm
